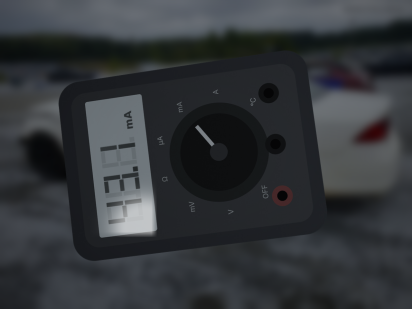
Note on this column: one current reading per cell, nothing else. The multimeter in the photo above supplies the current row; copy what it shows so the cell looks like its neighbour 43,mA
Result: 43.1,mA
